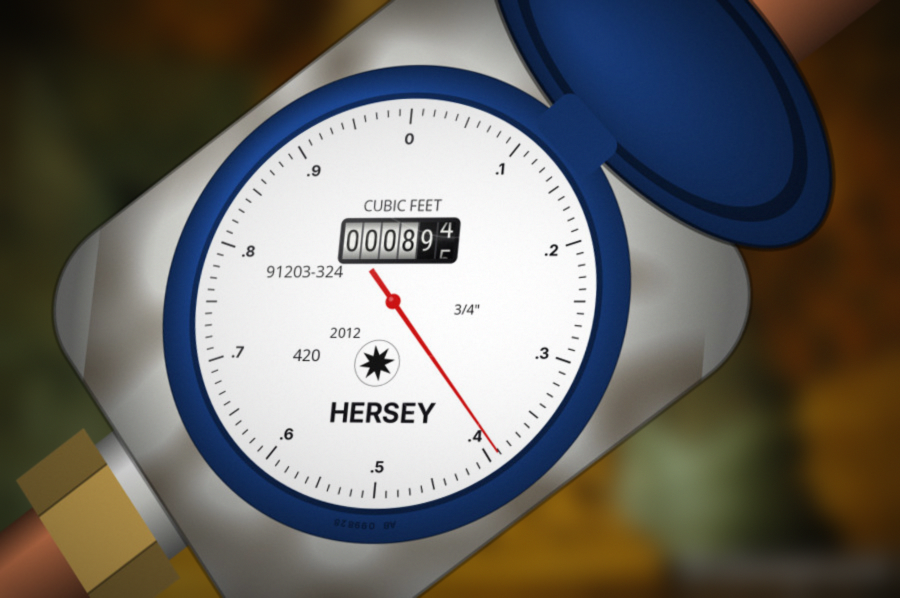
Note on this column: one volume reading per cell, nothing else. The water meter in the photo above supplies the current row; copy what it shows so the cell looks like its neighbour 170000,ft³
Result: 894.39,ft³
